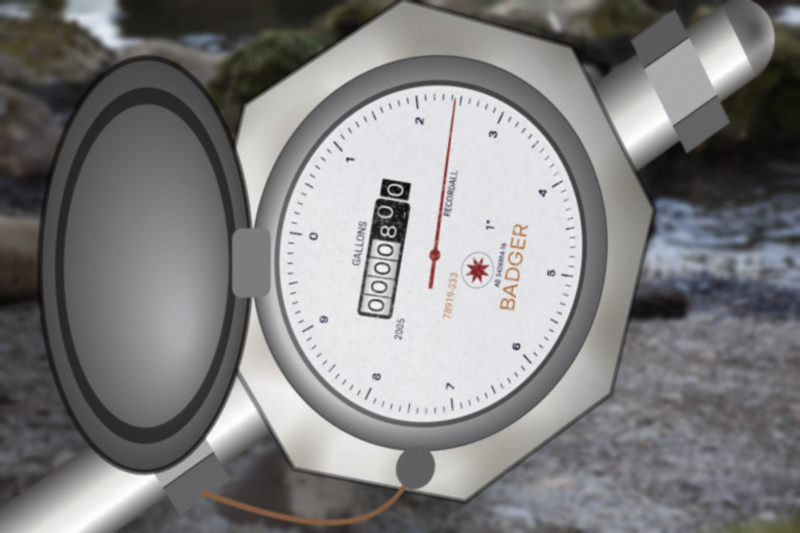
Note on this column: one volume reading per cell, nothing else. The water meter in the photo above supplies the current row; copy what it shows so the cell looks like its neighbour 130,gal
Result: 802.4,gal
